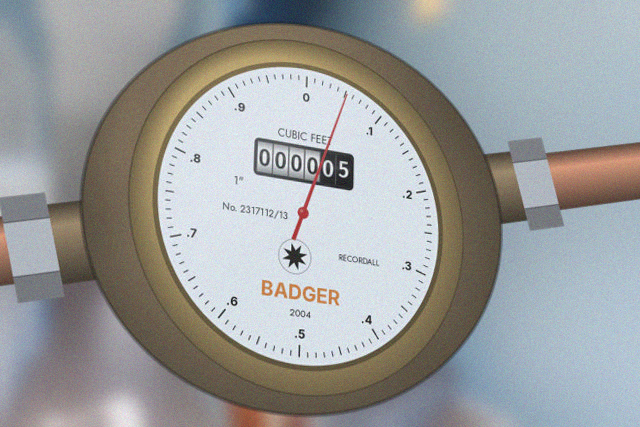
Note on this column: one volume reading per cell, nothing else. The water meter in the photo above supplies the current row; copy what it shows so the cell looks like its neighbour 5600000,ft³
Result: 5.05,ft³
